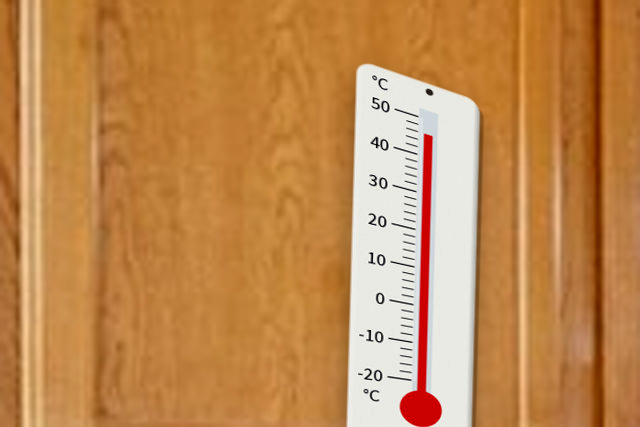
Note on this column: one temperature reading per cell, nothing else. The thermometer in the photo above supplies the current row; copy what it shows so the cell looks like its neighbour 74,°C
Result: 46,°C
